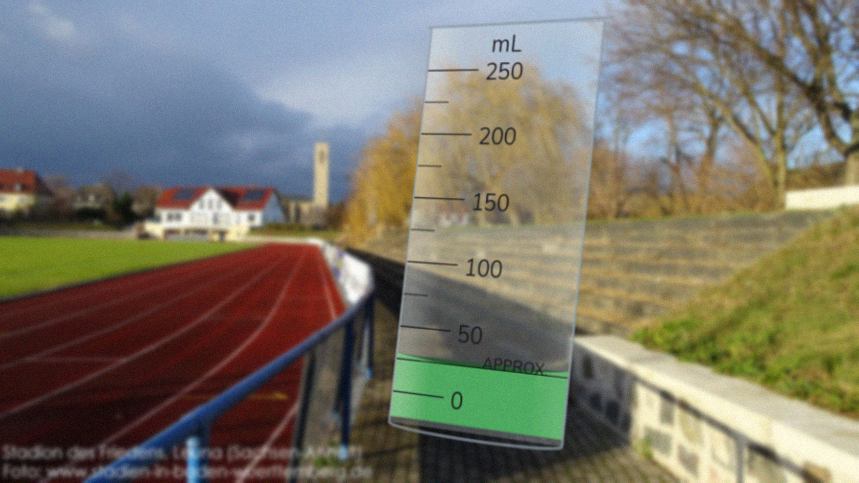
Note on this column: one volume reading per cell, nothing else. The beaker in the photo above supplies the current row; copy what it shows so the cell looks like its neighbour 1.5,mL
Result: 25,mL
